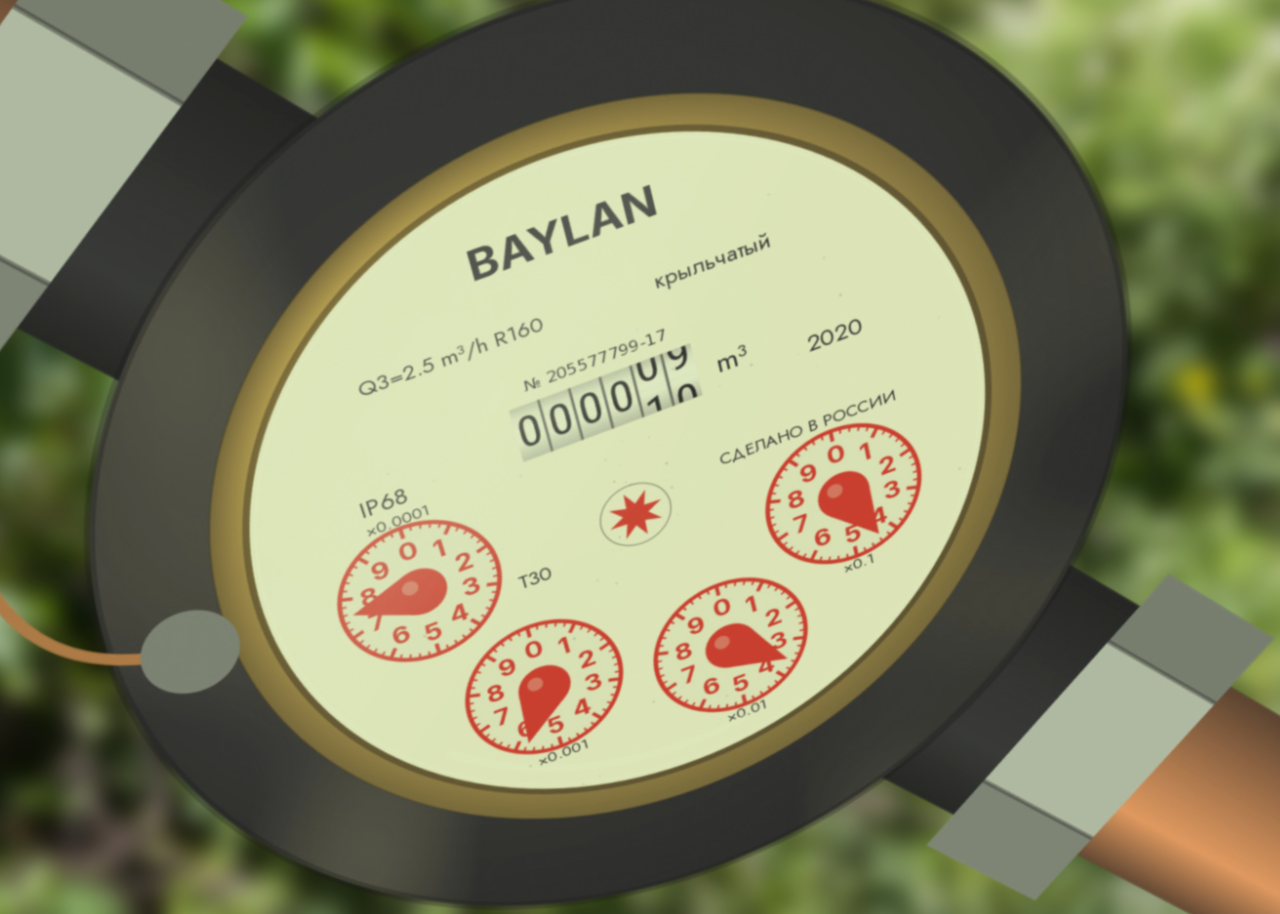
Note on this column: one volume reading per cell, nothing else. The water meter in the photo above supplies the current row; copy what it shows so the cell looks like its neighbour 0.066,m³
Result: 9.4357,m³
